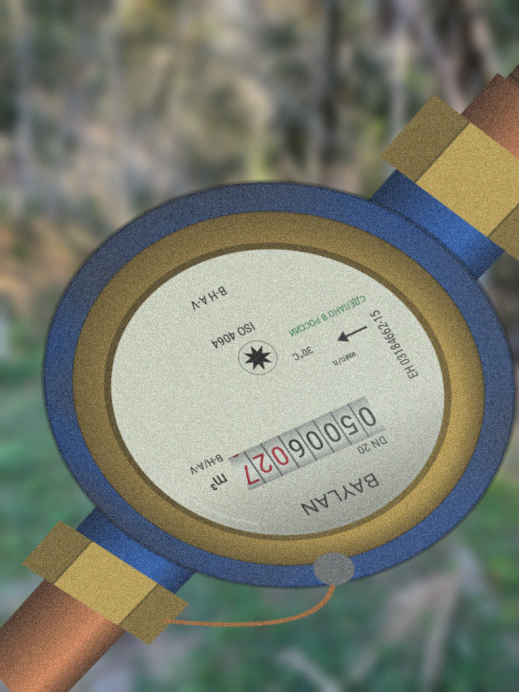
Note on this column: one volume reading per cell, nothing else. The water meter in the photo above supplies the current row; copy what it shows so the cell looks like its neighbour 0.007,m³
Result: 5006.027,m³
